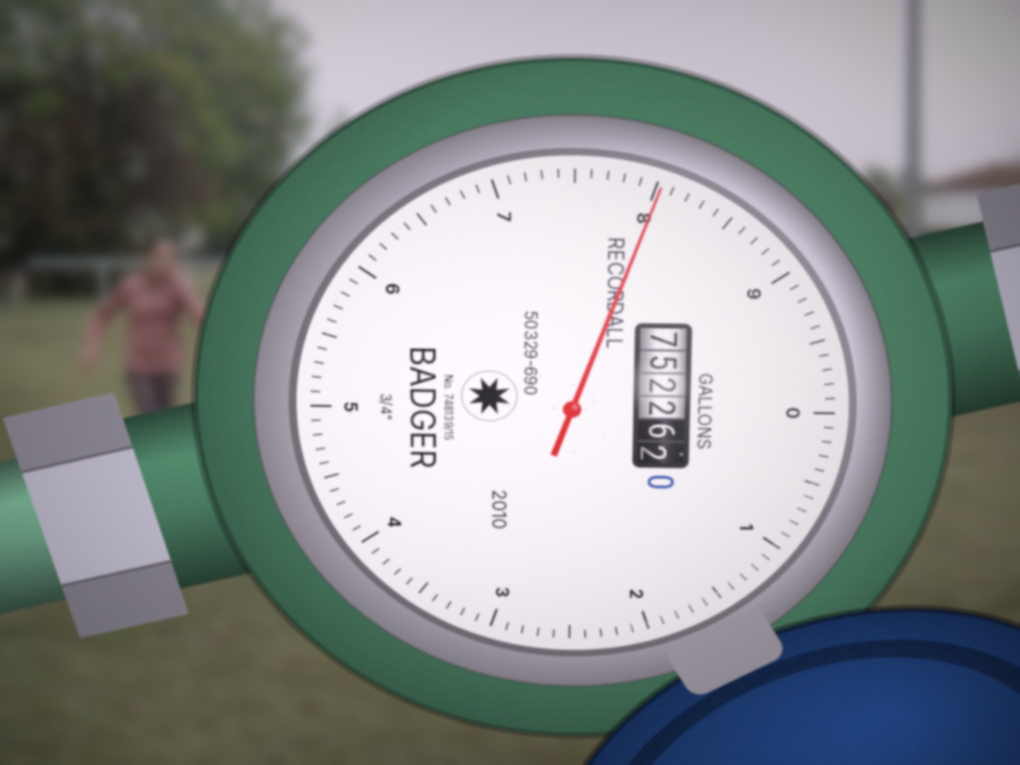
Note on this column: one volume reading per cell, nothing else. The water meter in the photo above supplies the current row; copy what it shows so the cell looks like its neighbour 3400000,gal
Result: 7522618.0,gal
